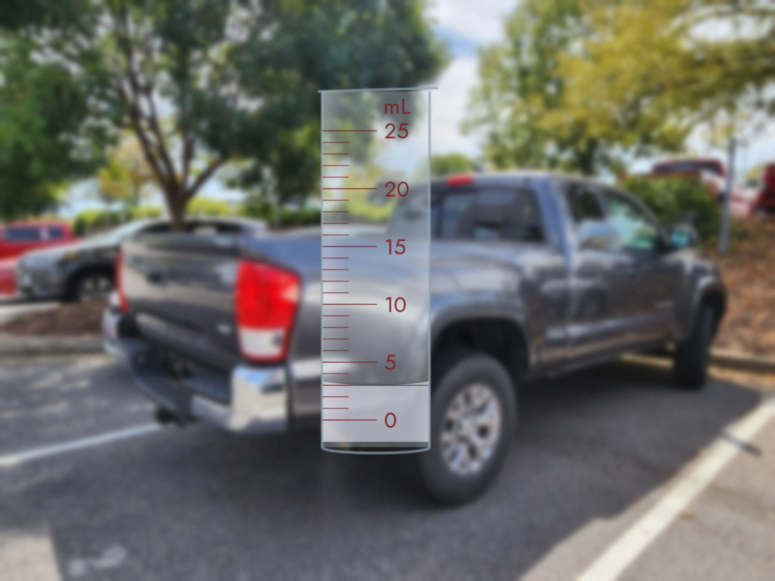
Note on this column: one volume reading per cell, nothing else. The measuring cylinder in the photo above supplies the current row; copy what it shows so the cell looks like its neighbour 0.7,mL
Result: 3,mL
